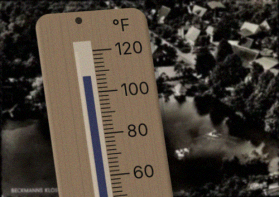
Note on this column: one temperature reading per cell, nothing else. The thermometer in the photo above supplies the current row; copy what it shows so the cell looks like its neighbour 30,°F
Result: 108,°F
